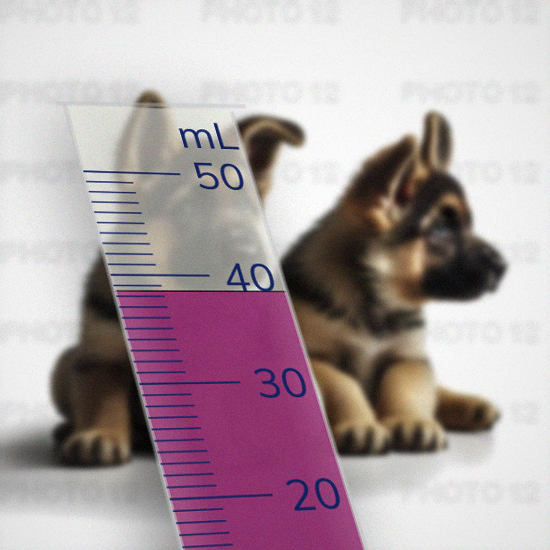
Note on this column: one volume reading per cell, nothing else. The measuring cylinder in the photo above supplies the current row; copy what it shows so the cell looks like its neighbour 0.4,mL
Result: 38.5,mL
